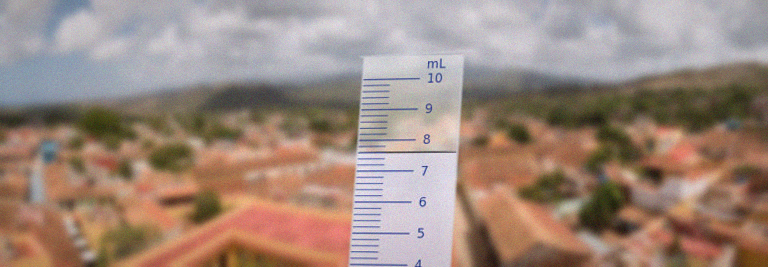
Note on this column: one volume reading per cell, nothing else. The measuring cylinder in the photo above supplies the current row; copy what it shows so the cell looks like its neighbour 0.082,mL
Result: 7.6,mL
